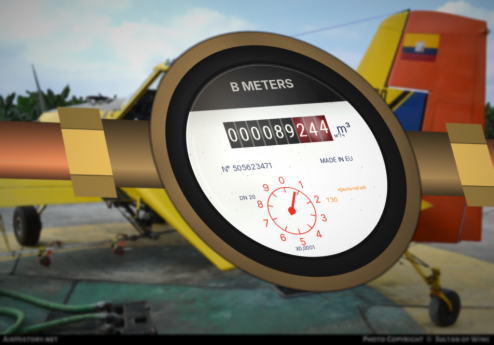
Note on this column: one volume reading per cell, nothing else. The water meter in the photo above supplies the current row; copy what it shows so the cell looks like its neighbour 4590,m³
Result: 89.2440,m³
